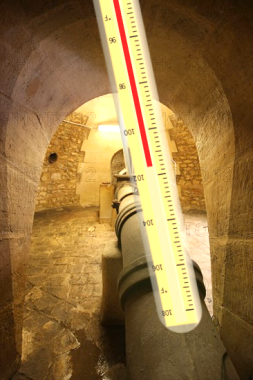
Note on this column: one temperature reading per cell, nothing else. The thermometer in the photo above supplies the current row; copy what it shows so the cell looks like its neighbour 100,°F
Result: 101.6,°F
